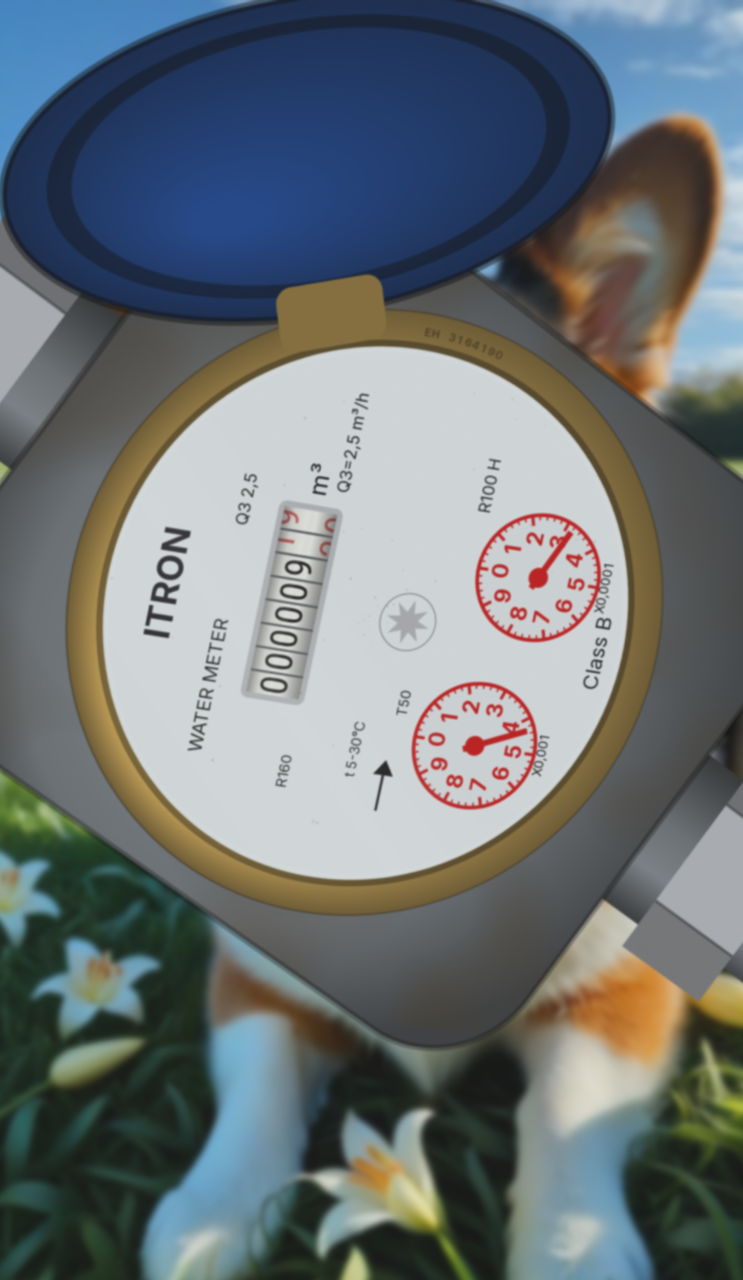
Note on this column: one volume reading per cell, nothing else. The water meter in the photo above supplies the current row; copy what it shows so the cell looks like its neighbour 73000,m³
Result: 9.1943,m³
